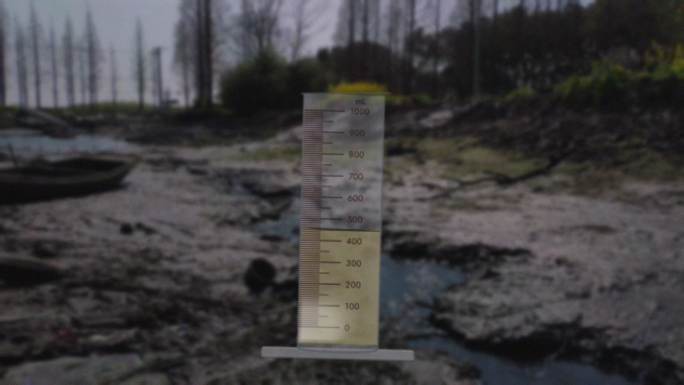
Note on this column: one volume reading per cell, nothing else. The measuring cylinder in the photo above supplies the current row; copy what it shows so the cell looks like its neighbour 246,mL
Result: 450,mL
